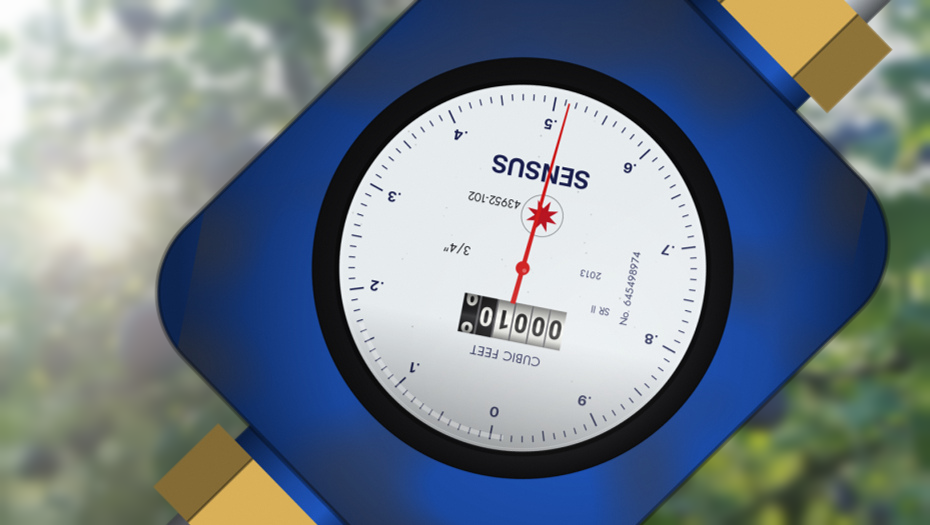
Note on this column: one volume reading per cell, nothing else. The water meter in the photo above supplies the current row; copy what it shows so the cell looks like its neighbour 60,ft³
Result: 108.51,ft³
